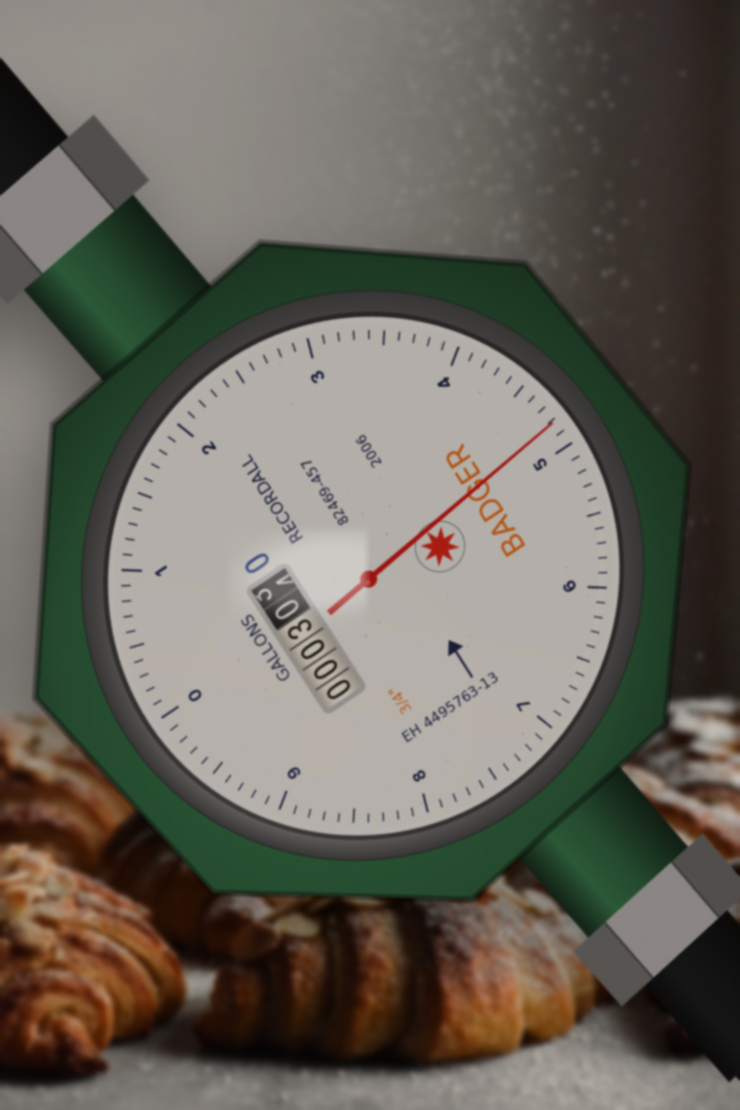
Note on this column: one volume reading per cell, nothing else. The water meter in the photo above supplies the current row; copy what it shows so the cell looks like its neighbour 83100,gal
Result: 3034.8,gal
